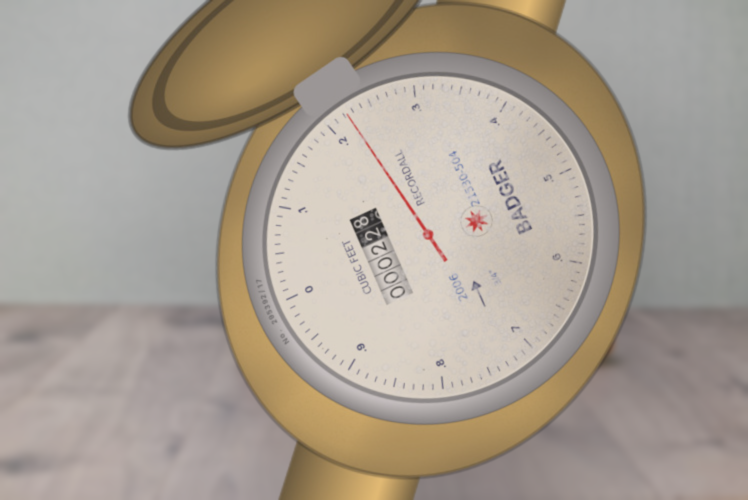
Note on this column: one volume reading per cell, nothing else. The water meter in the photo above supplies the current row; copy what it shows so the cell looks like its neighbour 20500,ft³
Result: 228.22,ft³
